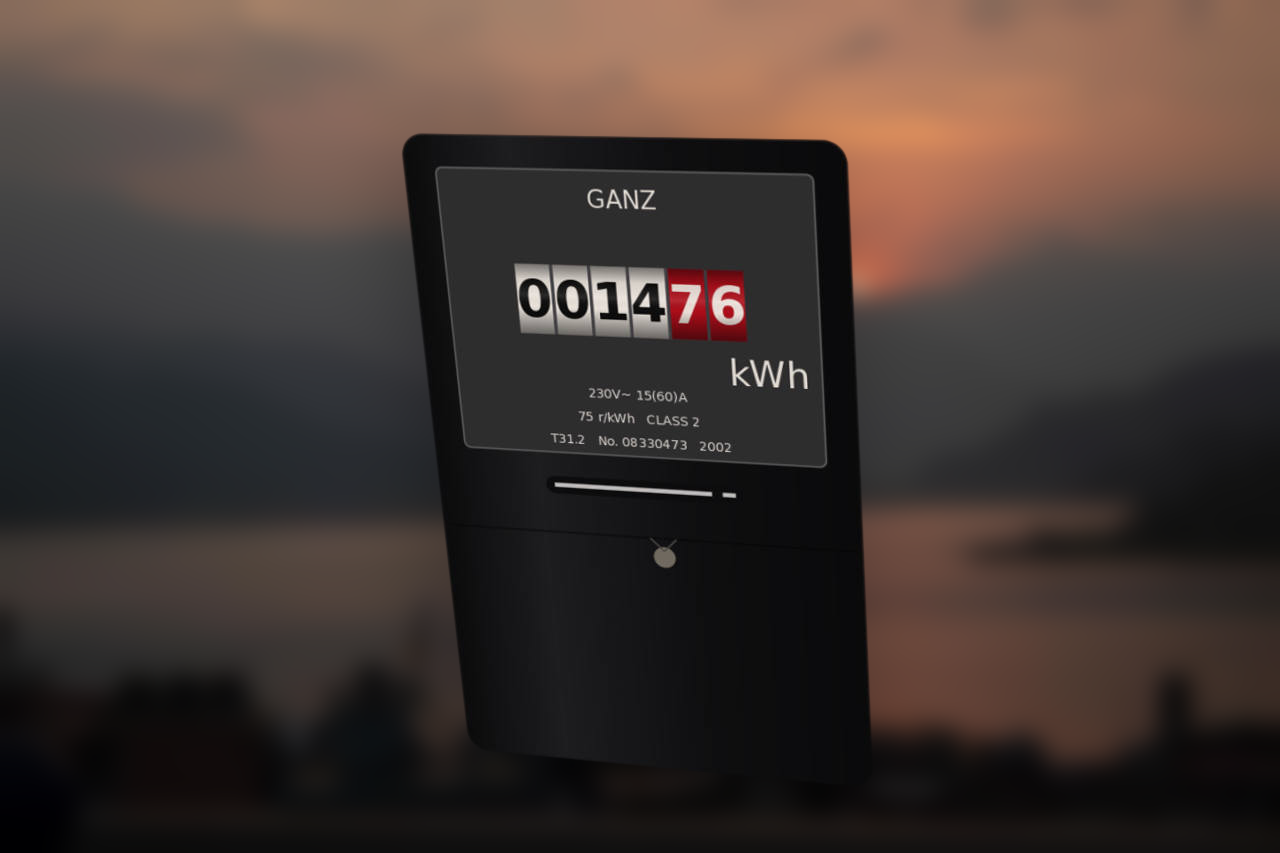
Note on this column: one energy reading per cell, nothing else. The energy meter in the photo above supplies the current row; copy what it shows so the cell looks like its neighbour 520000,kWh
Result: 14.76,kWh
